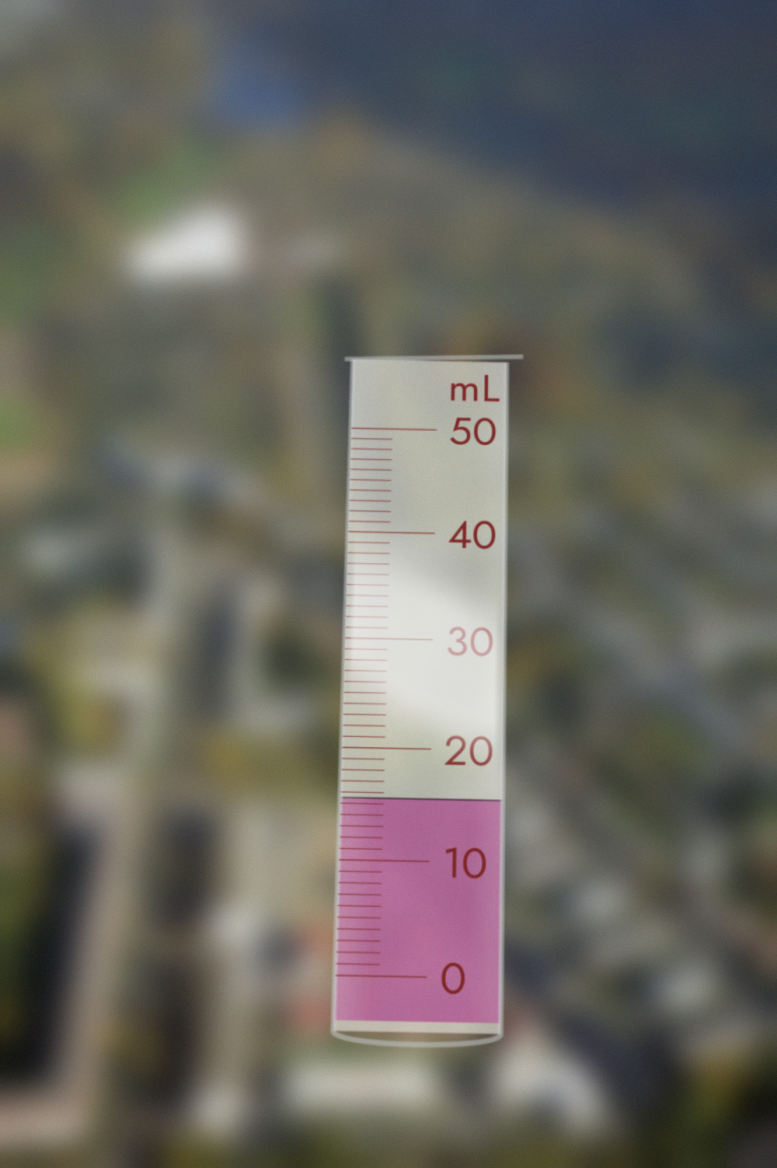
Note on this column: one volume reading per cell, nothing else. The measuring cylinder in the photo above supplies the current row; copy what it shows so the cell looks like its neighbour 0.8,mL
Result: 15.5,mL
